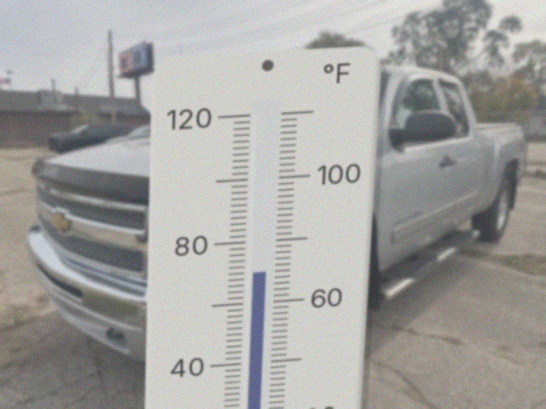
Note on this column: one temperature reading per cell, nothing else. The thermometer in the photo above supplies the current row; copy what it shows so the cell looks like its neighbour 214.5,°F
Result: 70,°F
